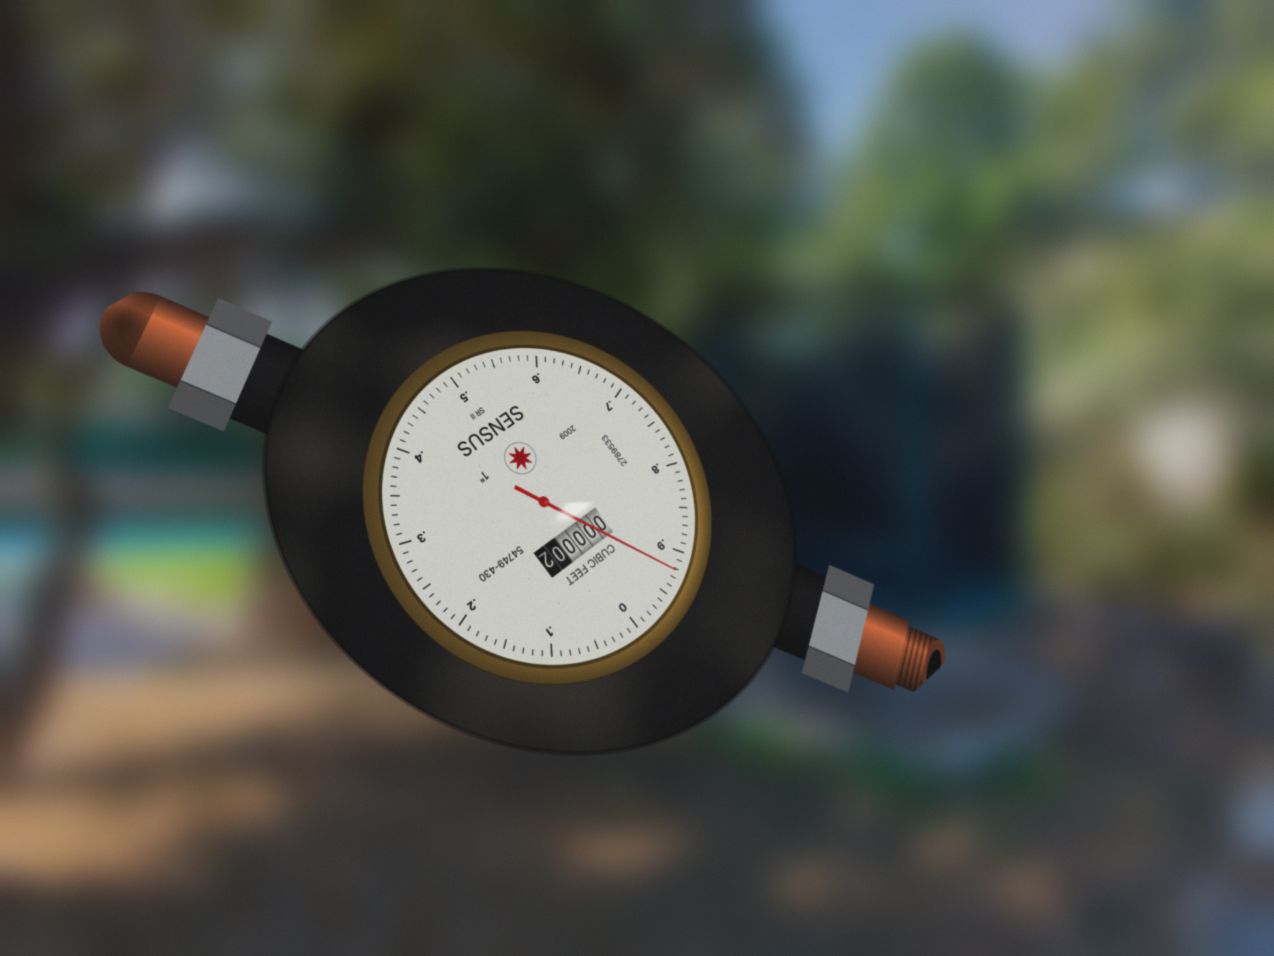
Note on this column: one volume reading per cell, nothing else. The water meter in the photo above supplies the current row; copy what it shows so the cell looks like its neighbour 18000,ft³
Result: 1.92,ft³
